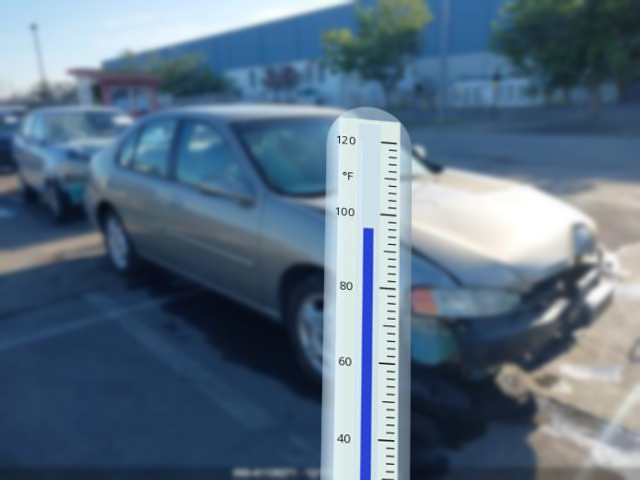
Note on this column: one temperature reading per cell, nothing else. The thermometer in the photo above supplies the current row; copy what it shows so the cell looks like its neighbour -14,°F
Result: 96,°F
